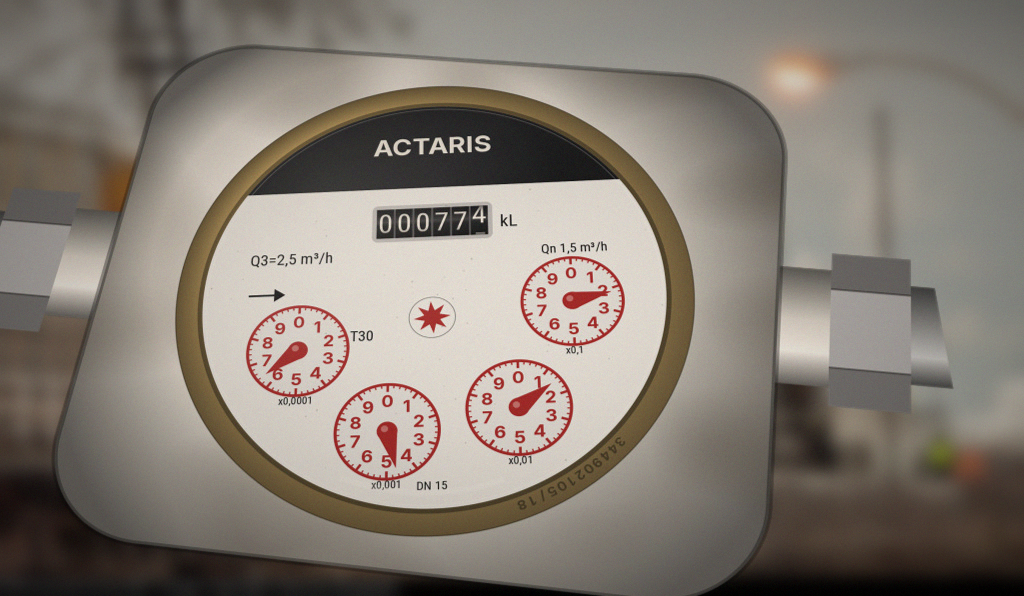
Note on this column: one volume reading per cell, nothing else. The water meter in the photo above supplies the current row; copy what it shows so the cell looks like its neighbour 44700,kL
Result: 774.2146,kL
